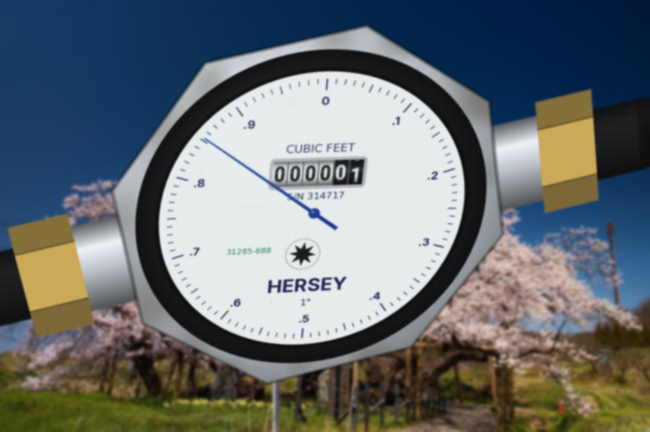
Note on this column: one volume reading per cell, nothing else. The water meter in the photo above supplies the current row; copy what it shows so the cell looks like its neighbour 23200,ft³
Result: 0.85,ft³
